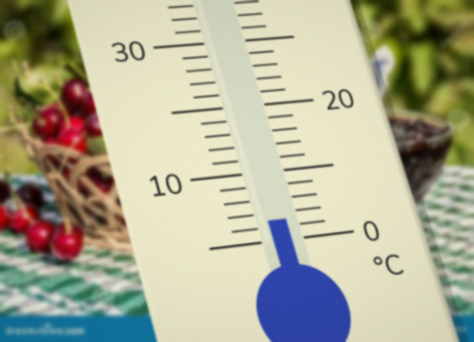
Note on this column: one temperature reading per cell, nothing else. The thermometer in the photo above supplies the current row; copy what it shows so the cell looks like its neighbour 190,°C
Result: 3,°C
